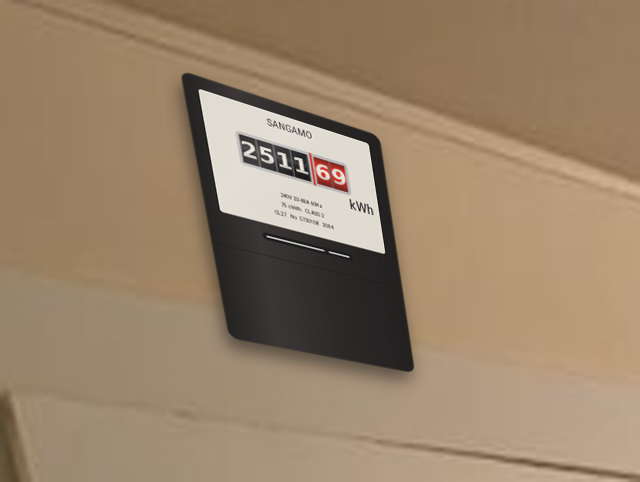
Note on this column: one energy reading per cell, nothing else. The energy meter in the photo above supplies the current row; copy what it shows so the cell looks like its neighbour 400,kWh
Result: 2511.69,kWh
